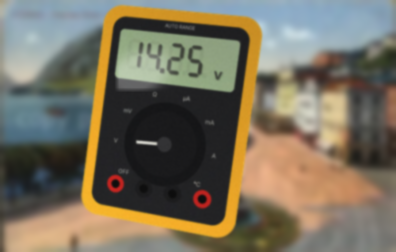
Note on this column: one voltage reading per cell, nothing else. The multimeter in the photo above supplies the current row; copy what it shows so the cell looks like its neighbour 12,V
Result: 14.25,V
